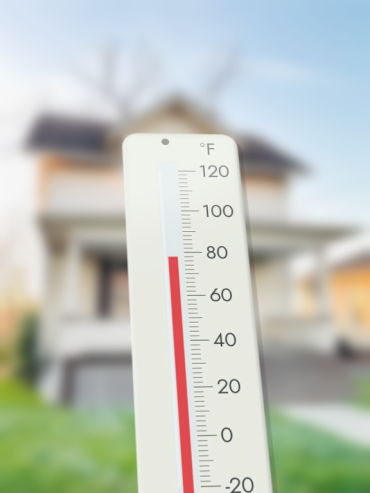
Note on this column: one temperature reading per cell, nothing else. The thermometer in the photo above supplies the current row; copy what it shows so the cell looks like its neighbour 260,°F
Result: 78,°F
